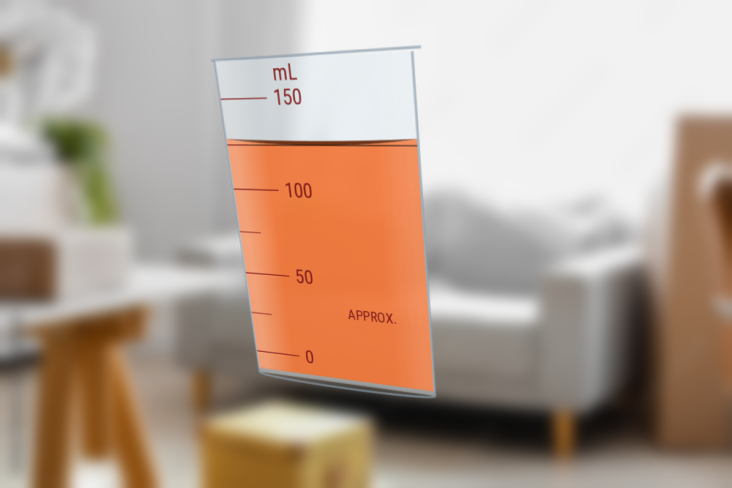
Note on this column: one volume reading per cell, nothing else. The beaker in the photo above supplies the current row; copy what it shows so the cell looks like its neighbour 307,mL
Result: 125,mL
